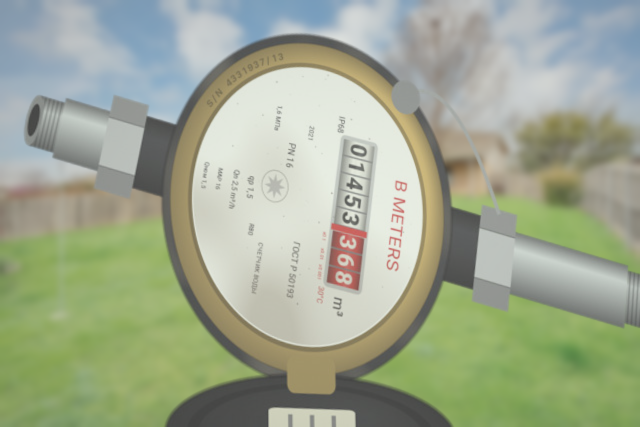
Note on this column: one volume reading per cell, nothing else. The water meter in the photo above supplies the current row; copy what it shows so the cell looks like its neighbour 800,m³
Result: 1453.368,m³
